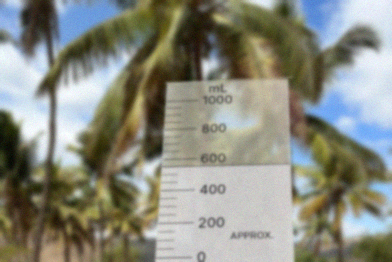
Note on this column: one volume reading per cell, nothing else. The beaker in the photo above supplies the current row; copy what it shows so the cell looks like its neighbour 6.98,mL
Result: 550,mL
